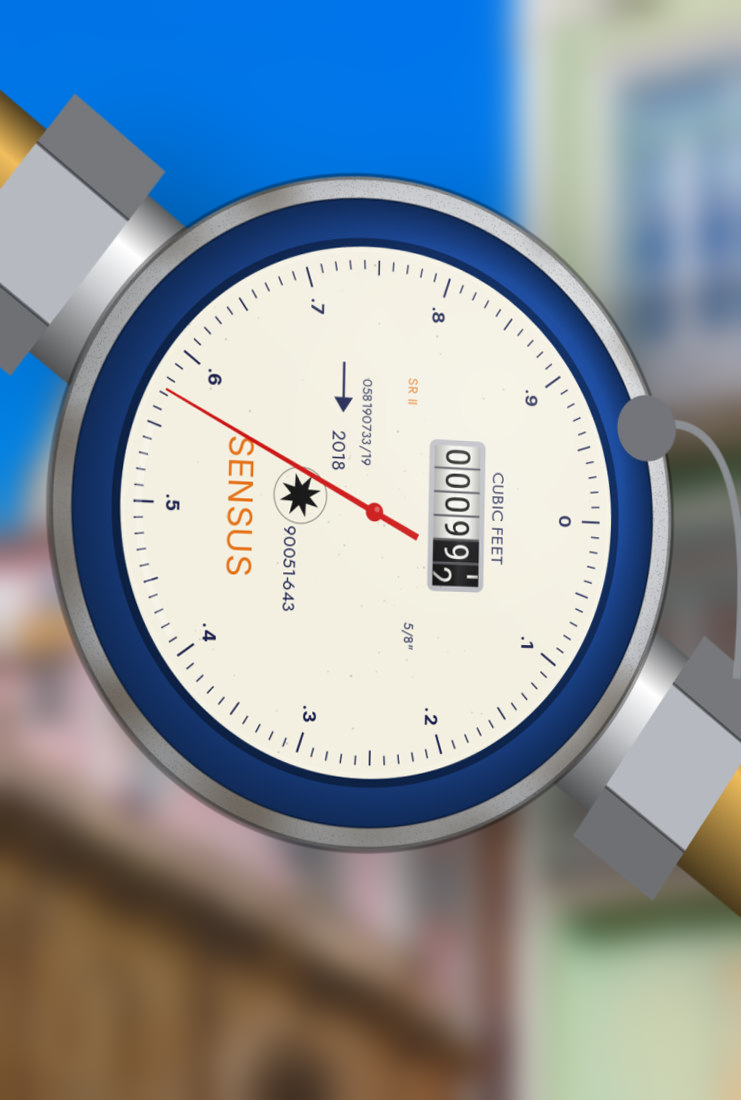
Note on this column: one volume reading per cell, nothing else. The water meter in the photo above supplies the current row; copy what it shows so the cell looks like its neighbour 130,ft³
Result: 991.57,ft³
